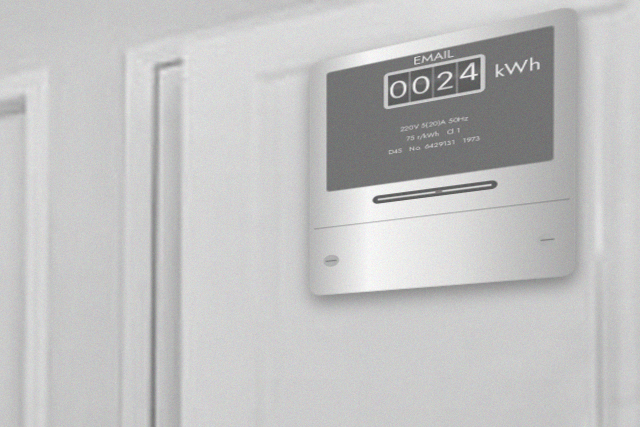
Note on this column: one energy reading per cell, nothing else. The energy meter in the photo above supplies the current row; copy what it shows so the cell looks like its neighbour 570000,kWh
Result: 24,kWh
